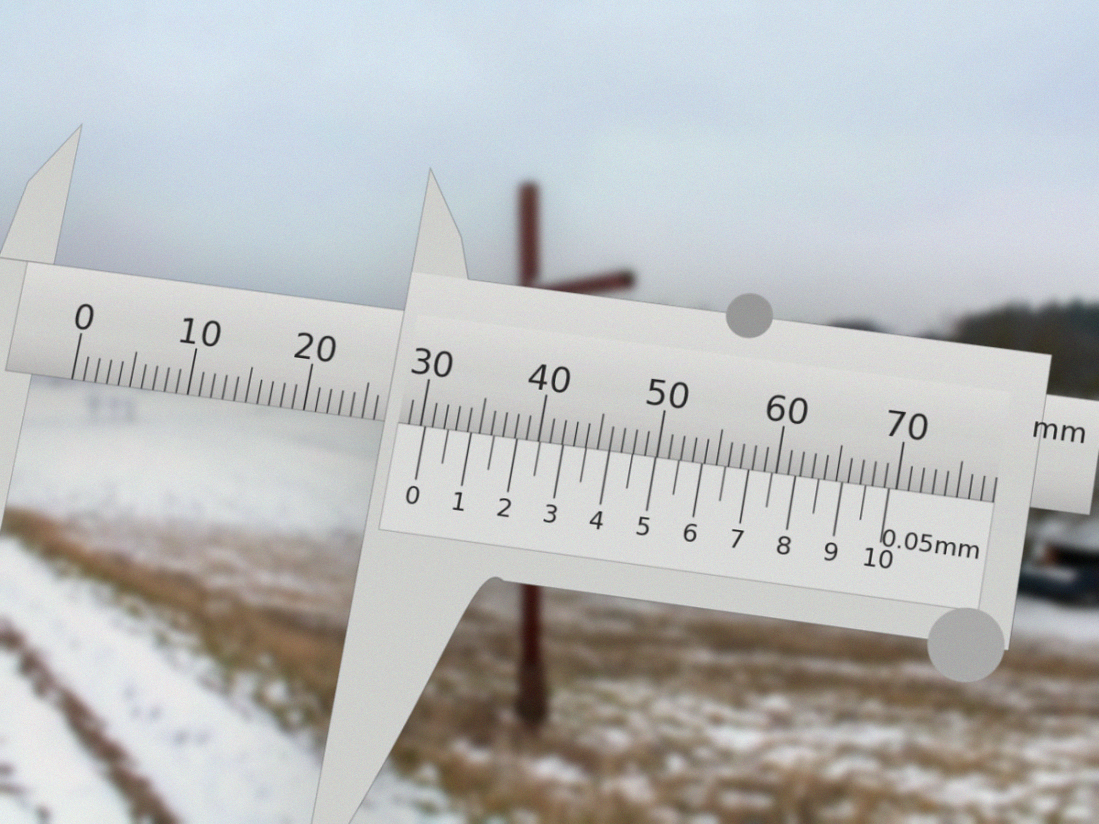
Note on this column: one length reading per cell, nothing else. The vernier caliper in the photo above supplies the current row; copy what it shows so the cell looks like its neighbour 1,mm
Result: 30.4,mm
